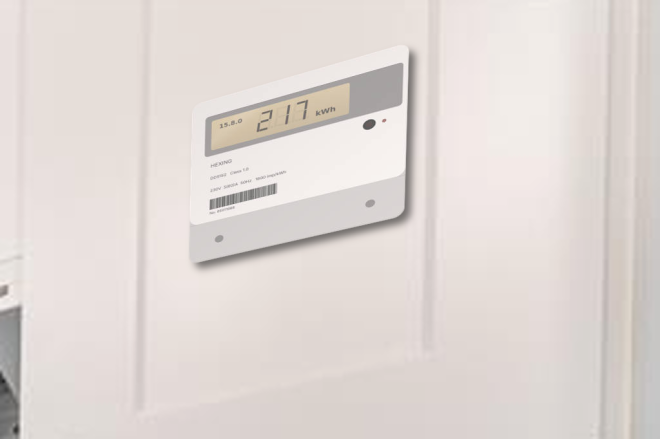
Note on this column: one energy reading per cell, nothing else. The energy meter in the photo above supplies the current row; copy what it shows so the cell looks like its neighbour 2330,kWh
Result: 217,kWh
